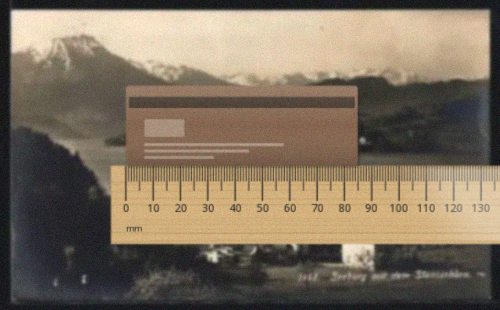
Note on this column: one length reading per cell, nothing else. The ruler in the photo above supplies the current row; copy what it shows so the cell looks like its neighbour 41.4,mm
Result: 85,mm
